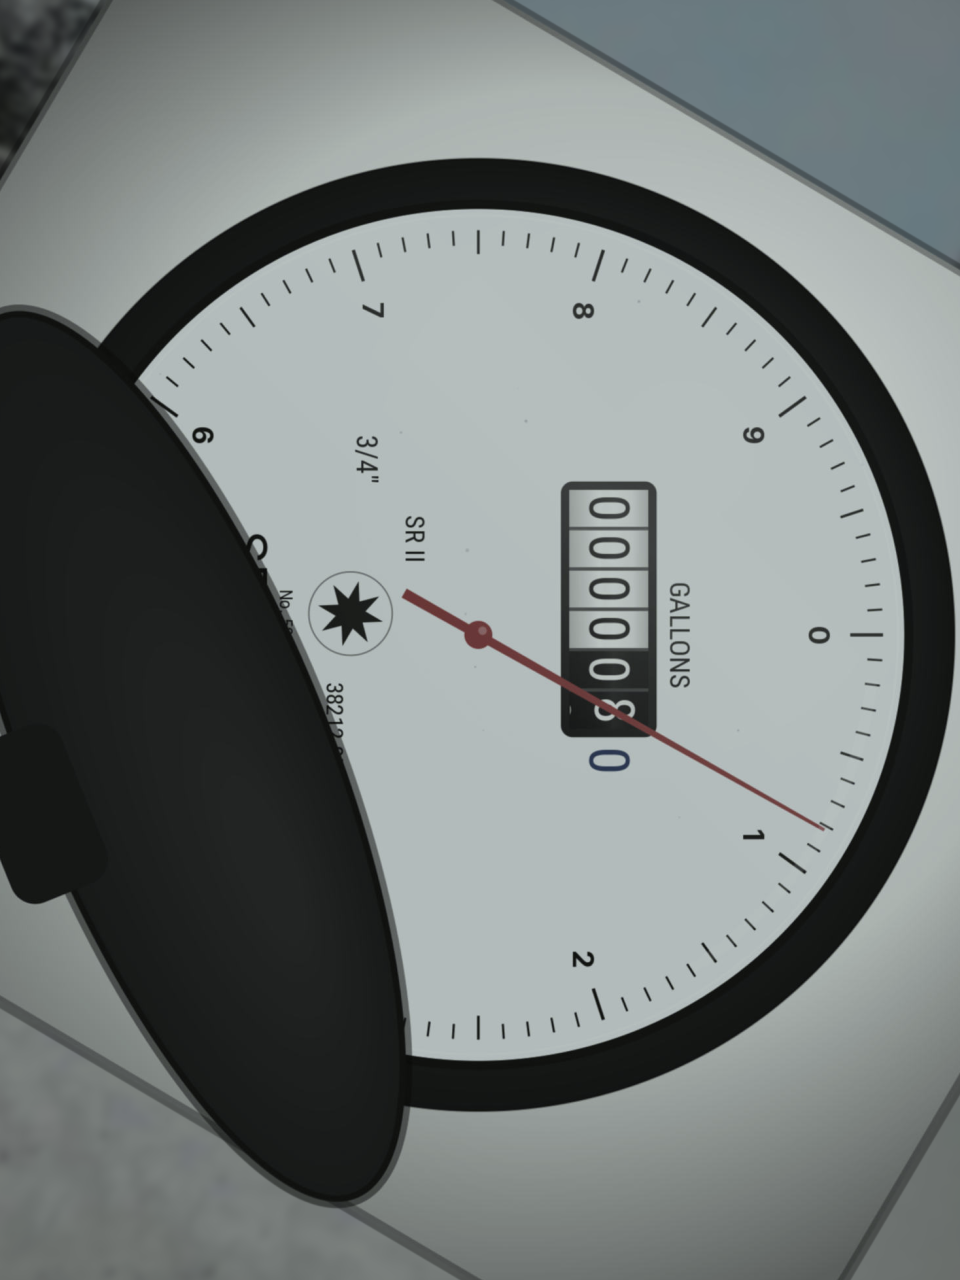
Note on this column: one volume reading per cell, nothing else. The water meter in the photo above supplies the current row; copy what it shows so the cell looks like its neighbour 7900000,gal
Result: 80.8,gal
